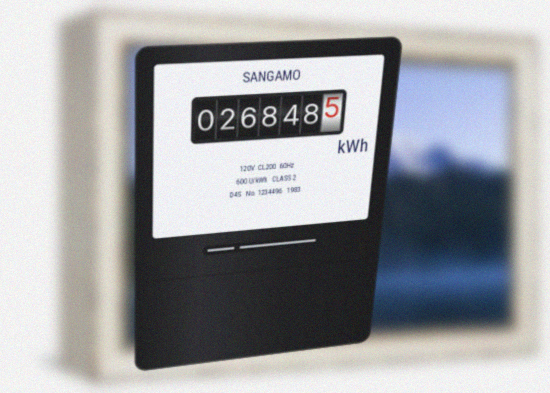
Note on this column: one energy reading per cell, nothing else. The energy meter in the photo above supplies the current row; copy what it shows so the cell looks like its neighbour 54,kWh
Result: 26848.5,kWh
